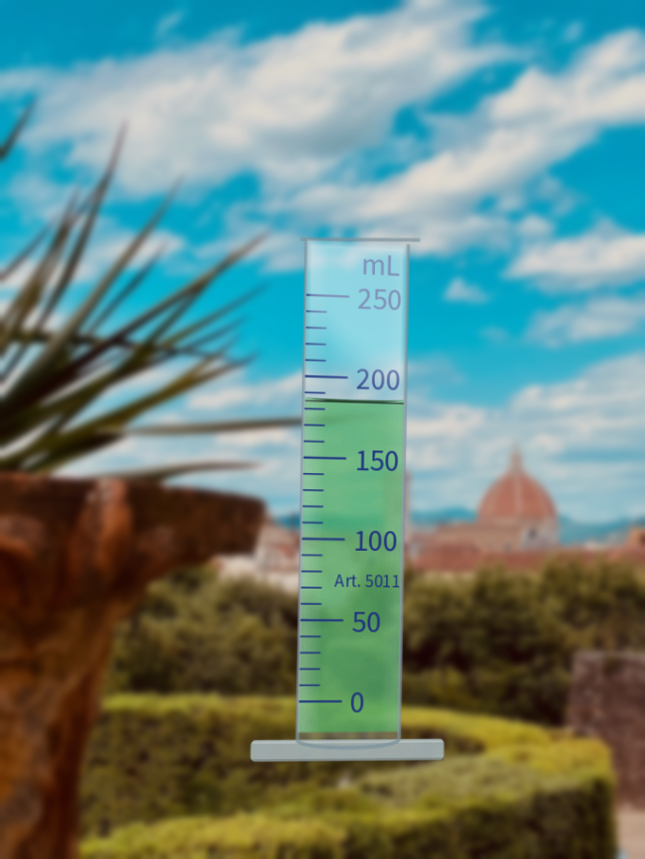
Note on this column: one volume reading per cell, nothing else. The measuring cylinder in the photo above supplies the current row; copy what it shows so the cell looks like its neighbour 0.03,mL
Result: 185,mL
